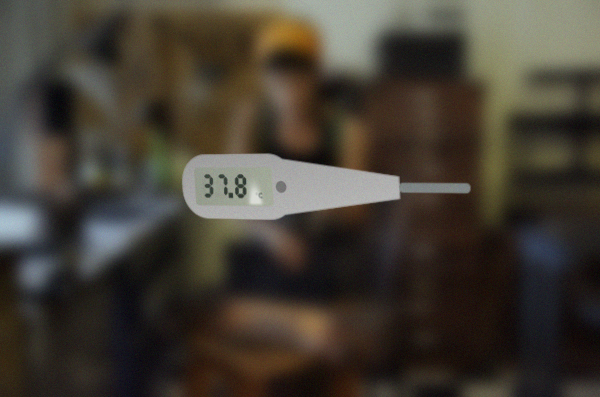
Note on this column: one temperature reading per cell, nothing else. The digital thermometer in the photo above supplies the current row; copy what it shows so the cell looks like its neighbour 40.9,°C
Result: 37.8,°C
